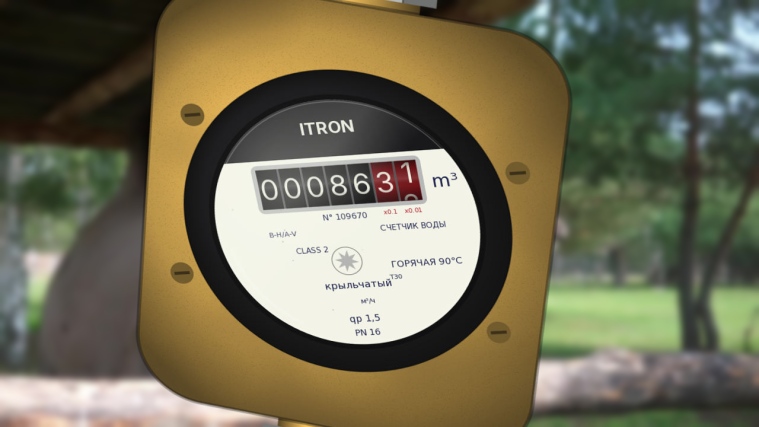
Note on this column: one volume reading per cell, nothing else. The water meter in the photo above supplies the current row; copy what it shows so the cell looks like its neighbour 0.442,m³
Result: 86.31,m³
